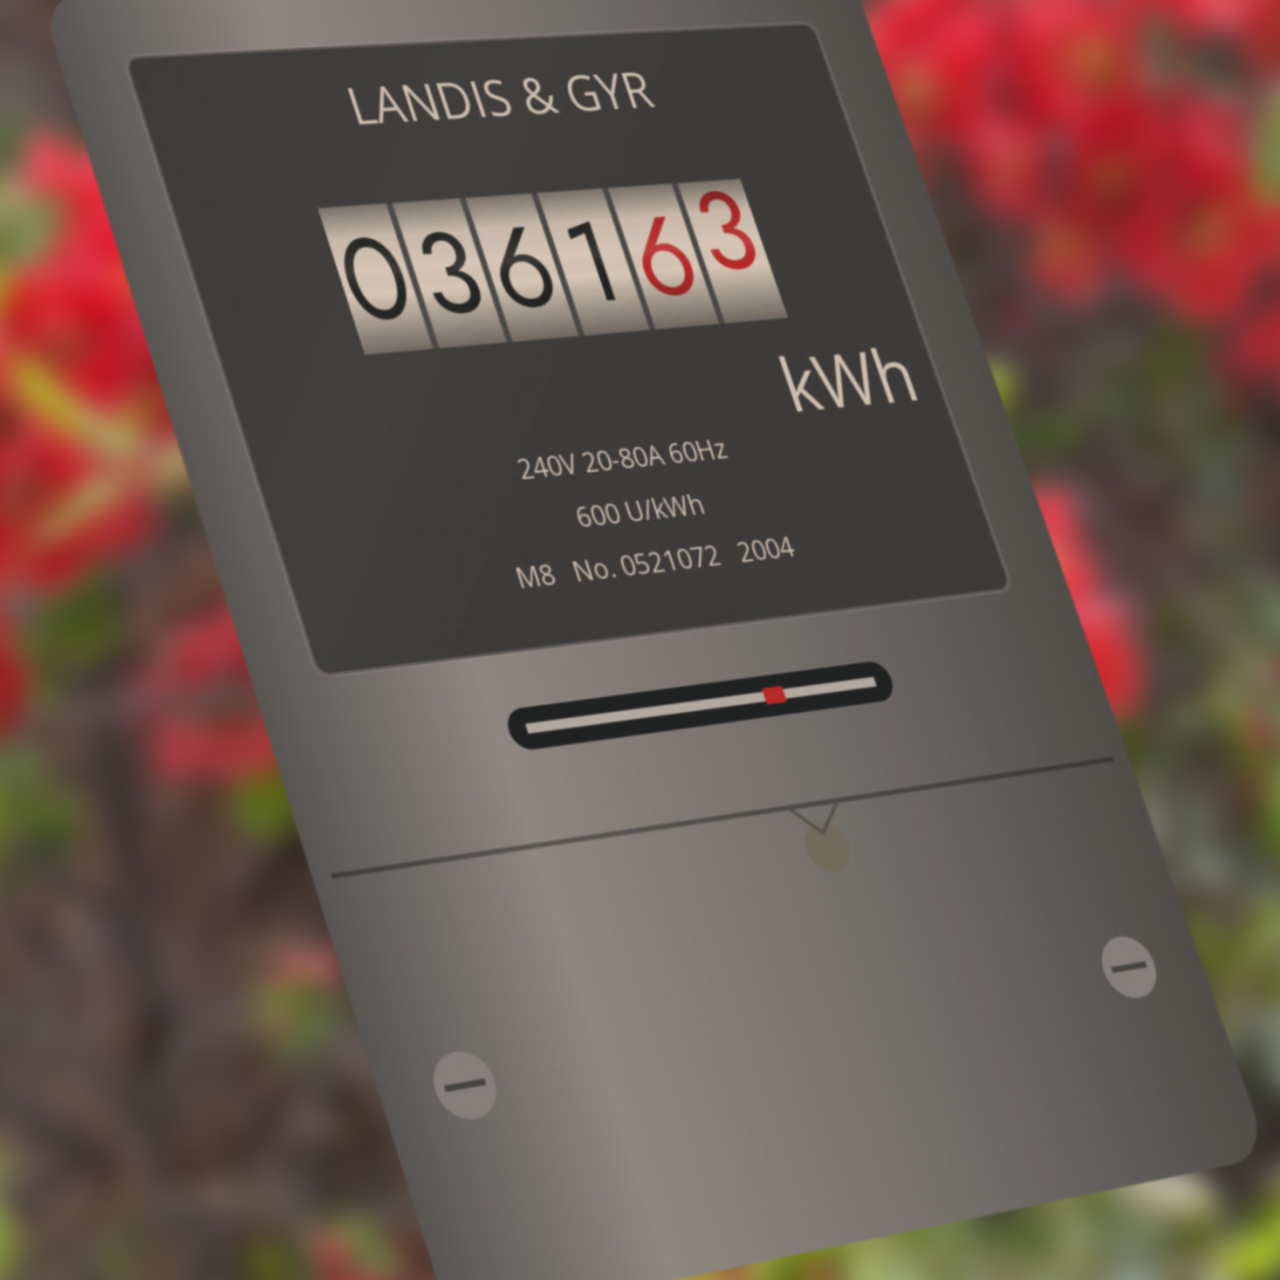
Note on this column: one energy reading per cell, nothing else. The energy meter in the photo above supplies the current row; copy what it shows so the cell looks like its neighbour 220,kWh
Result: 361.63,kWh
